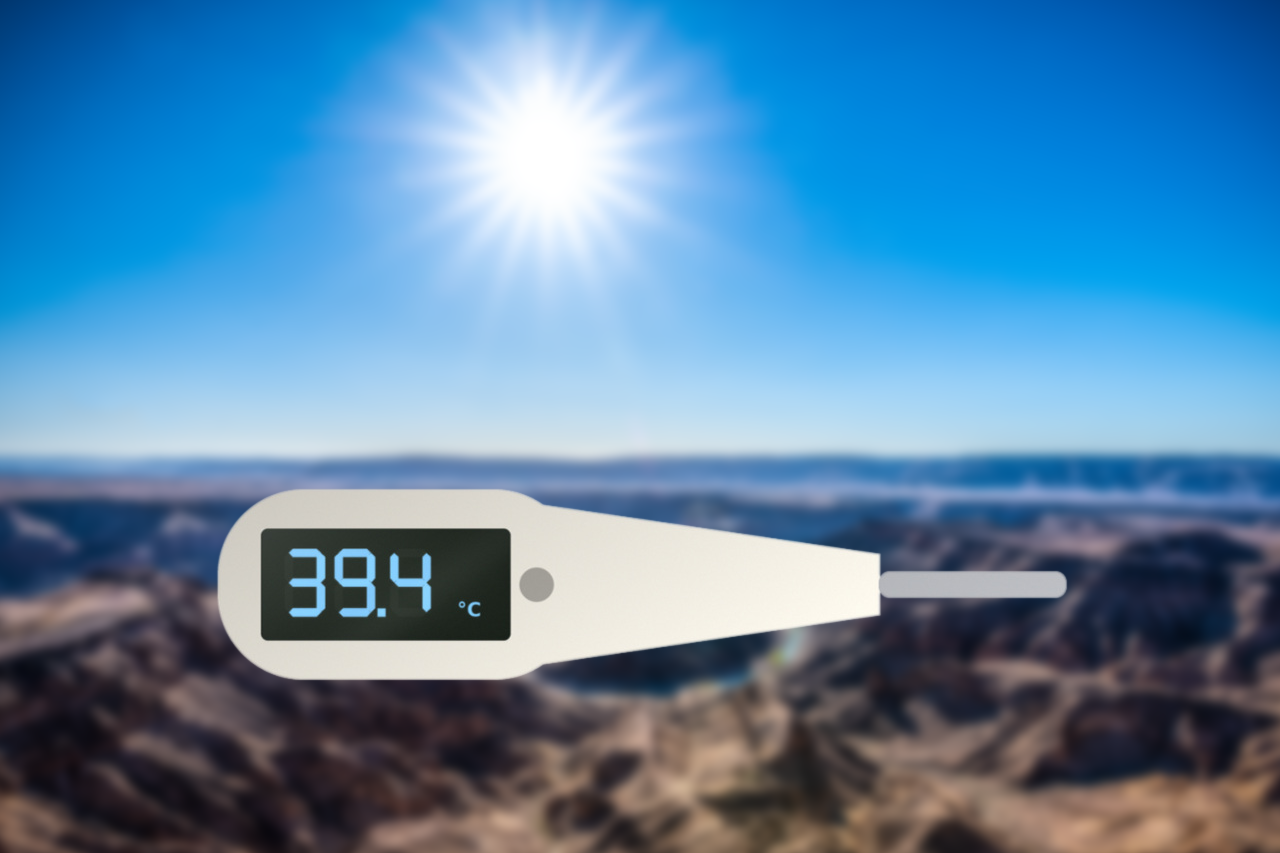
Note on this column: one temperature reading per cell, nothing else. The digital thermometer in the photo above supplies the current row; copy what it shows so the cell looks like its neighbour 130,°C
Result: 39.4,°C
